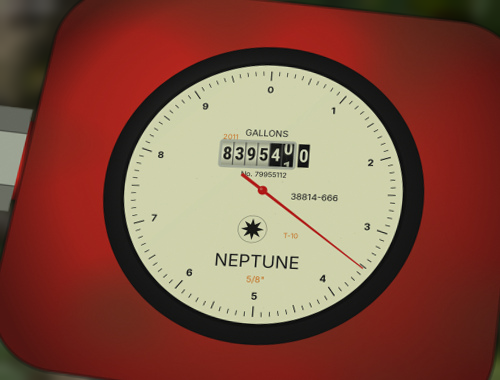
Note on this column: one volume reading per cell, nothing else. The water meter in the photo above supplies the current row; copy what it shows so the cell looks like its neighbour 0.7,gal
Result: 8395403.5,gal
